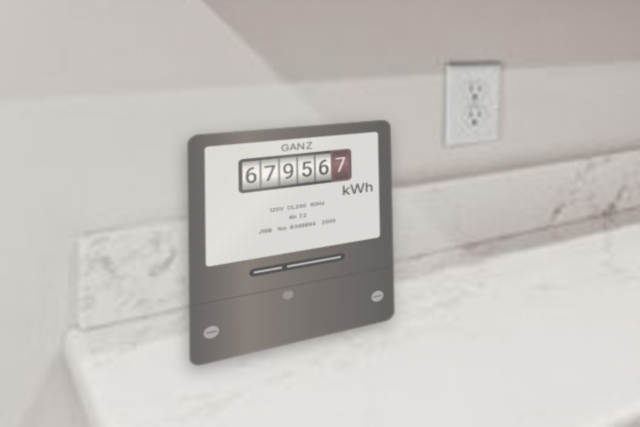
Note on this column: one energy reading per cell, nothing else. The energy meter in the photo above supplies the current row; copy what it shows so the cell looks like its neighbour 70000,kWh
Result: 67956.7,kWh
